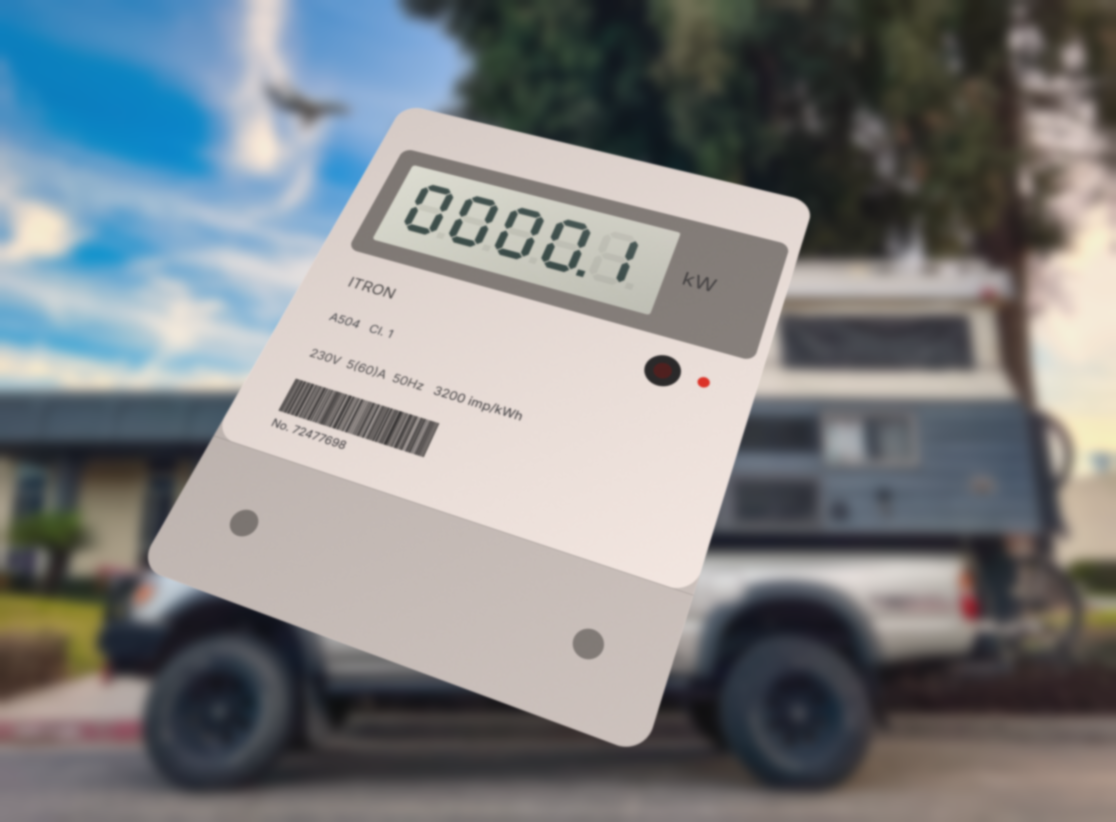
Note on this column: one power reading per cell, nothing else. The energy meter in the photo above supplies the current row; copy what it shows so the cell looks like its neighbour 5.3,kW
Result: 0.1,kW
